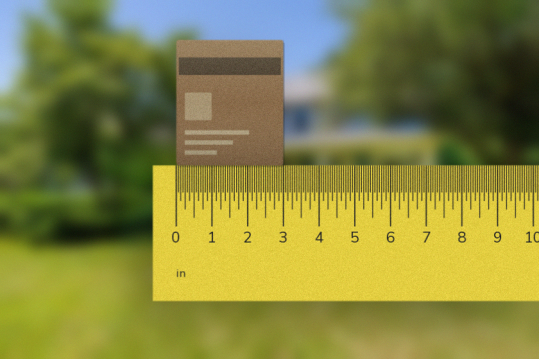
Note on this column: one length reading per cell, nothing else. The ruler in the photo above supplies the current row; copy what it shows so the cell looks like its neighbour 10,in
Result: 3,in
